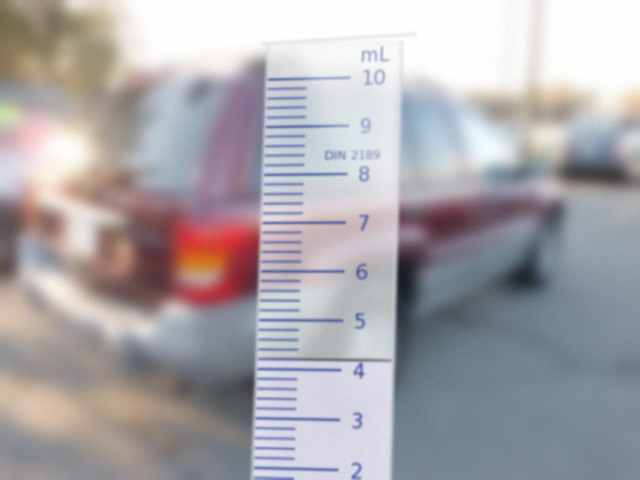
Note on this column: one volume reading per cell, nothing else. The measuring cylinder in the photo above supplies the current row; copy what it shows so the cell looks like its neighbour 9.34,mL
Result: 4.2,mL
